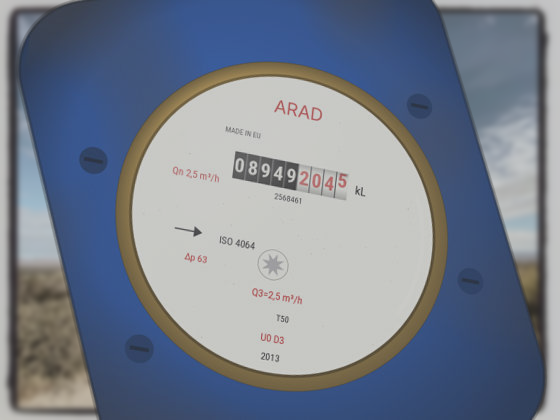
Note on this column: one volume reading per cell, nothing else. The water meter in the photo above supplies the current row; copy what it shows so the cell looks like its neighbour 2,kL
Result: 8949.2045,kL
